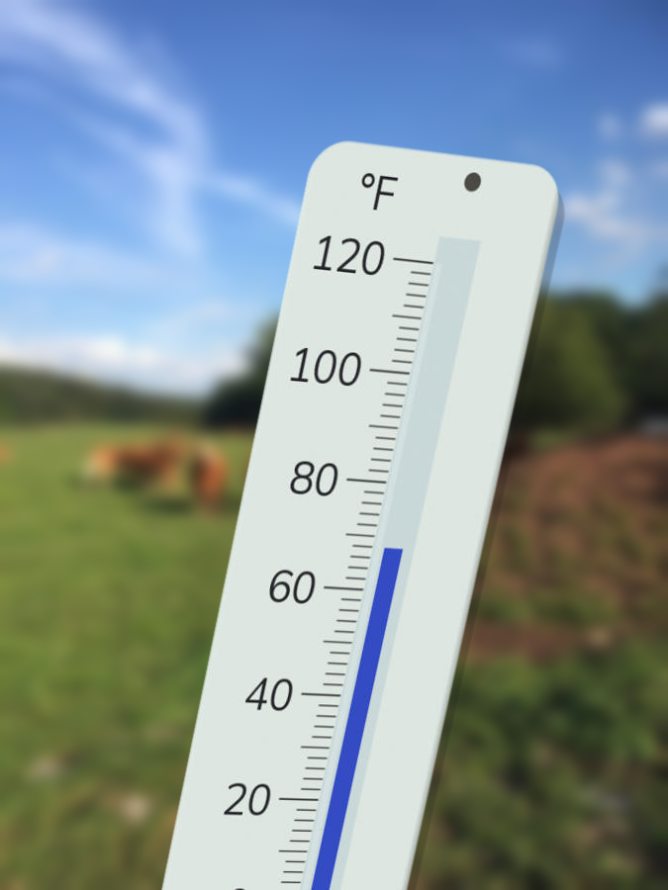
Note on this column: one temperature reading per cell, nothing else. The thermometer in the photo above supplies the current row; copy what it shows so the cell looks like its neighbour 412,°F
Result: 68,°F
